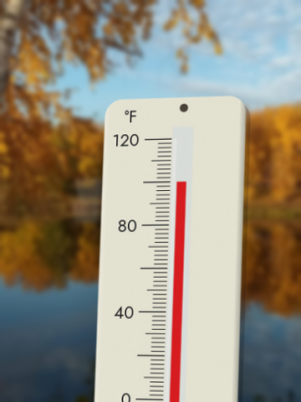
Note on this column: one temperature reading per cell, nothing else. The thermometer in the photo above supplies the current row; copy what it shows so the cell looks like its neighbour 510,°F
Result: 100,°F
